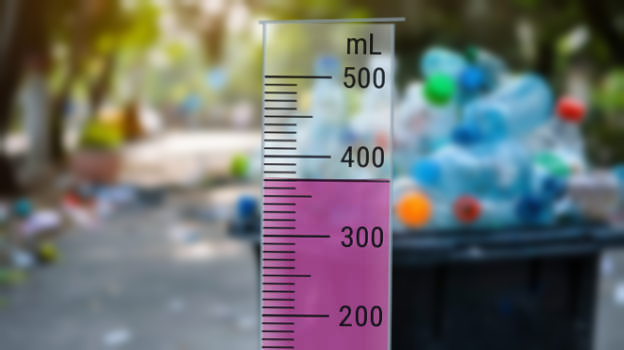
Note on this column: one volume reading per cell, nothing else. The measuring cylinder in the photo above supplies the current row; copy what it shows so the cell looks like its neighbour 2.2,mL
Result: 370,mL
